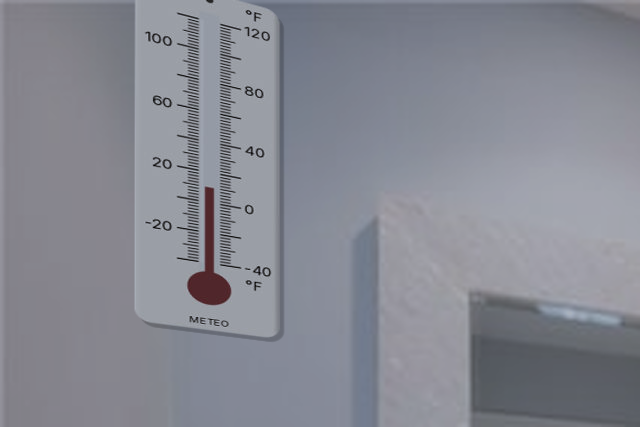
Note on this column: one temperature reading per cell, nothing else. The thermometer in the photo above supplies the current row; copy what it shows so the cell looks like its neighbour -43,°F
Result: 10,°F
